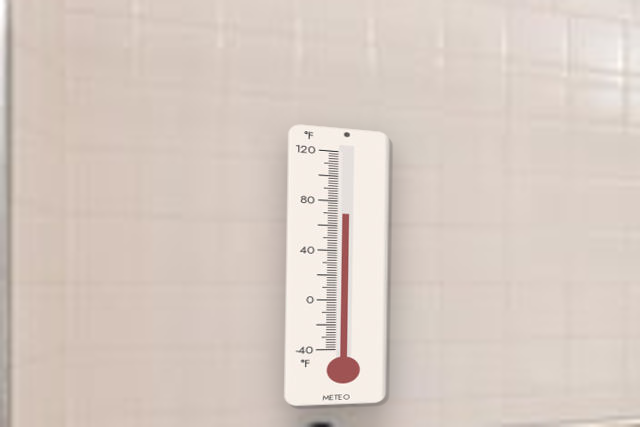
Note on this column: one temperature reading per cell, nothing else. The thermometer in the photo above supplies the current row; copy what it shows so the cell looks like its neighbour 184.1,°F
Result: 70,°F
